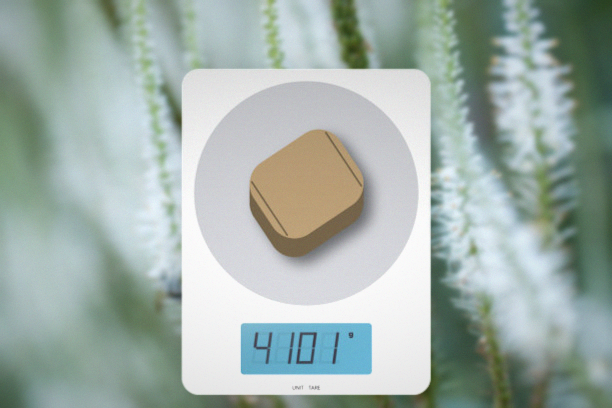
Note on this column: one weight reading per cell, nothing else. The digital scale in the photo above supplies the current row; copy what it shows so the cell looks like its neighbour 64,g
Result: 4101,g
